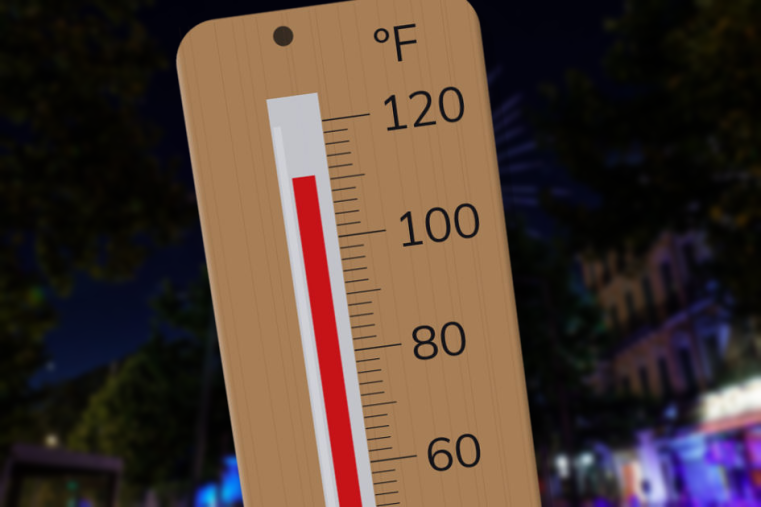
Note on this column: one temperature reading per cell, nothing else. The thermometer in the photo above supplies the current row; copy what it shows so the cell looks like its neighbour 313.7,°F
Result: 111,°F
